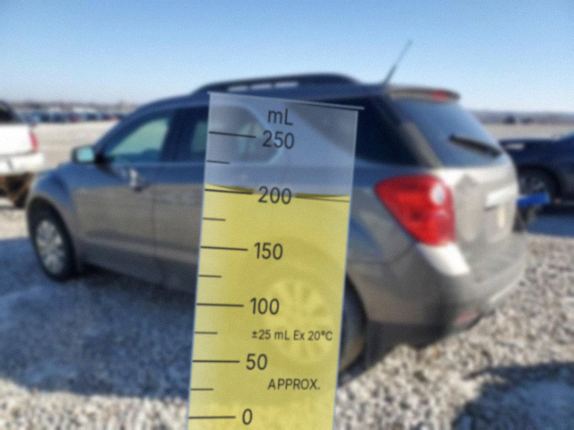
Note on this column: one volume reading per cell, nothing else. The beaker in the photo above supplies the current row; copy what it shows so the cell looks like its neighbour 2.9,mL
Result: 200,mL
